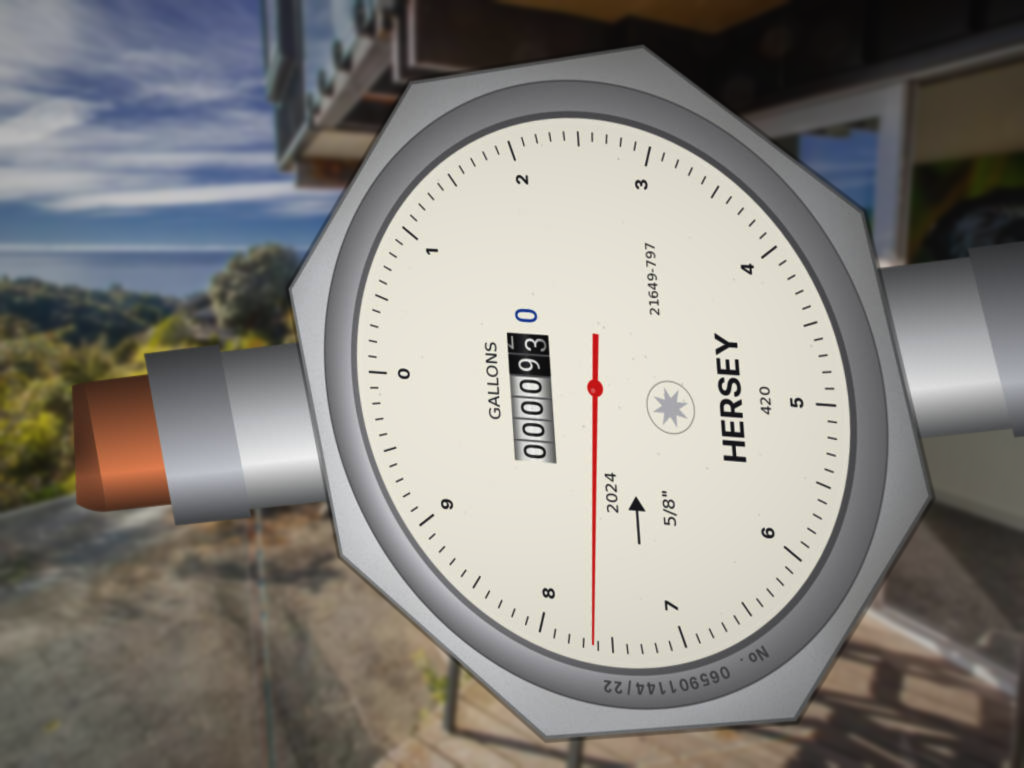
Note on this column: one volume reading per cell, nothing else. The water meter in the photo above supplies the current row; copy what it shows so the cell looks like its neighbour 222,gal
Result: 927.6,gal
